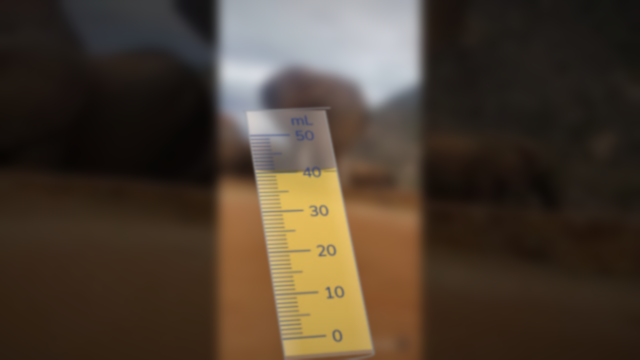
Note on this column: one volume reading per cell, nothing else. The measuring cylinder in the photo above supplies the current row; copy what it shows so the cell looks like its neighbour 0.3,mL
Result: 40,mL
